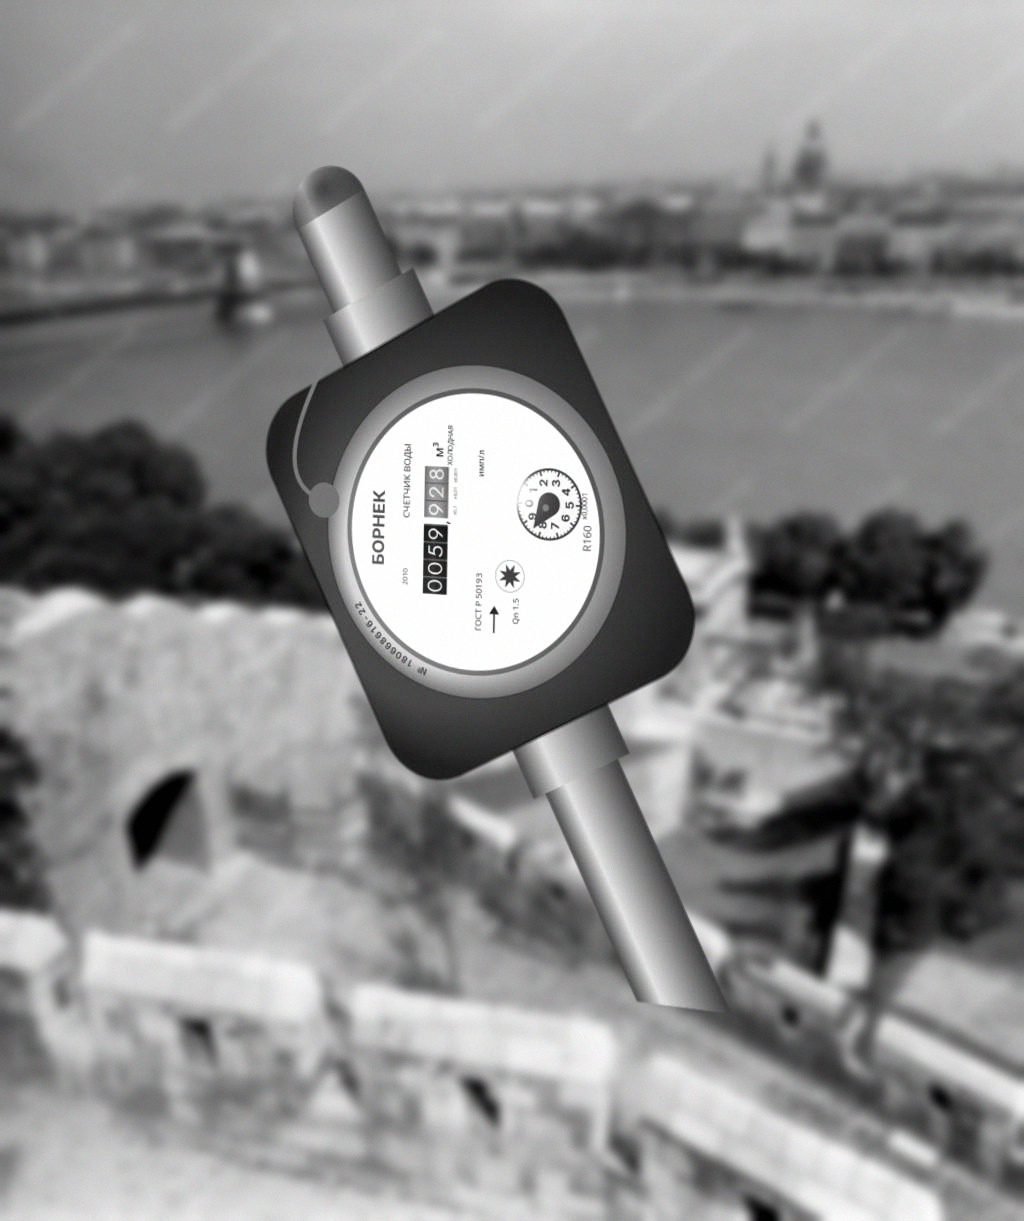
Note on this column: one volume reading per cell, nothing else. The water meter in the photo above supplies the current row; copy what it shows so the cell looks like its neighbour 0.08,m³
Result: 59.9288,m³
